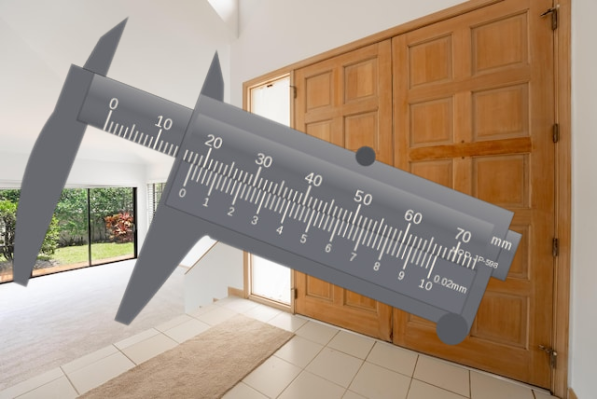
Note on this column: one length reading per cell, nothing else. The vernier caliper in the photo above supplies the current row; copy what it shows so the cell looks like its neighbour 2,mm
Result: 17.8,mm
